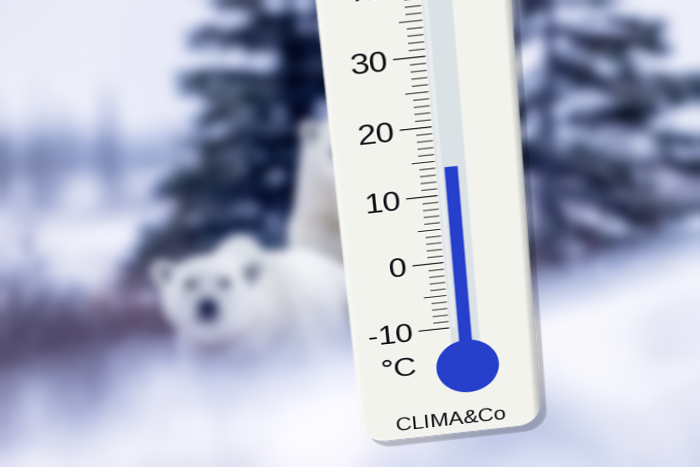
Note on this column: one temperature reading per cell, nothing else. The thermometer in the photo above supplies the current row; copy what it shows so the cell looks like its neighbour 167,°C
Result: 14,°C
